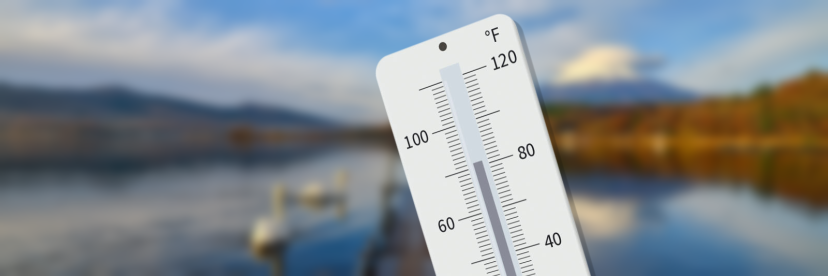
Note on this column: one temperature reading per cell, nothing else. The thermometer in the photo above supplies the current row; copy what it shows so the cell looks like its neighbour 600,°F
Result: 82,°F
